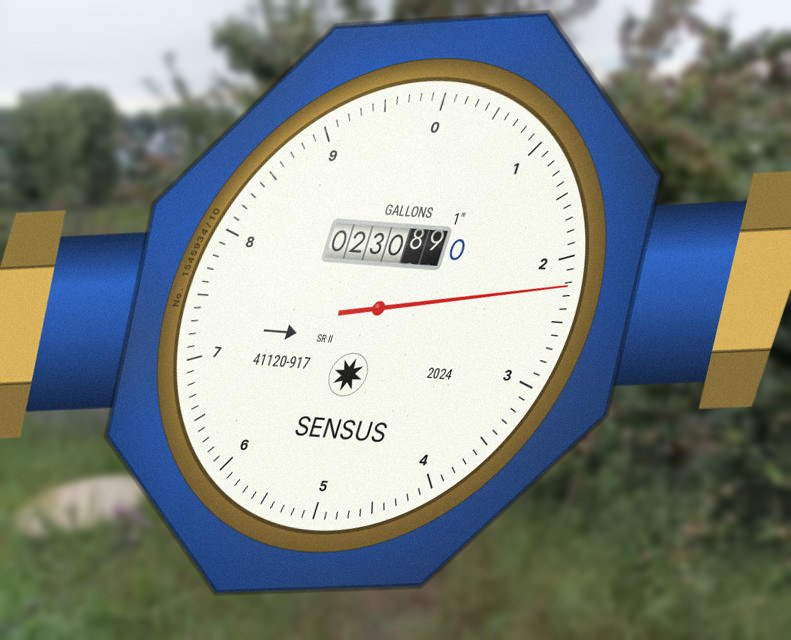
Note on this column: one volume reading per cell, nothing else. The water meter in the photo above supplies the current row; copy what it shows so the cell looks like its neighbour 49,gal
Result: 230892.2,gal
